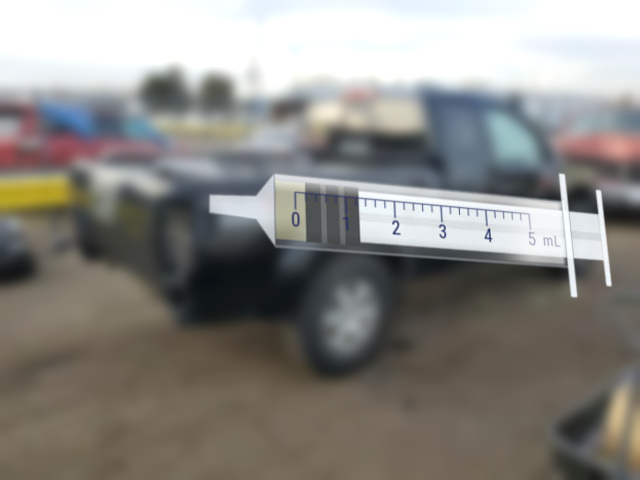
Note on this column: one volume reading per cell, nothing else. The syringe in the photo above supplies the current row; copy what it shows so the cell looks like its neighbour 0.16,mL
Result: 0.2,mL
